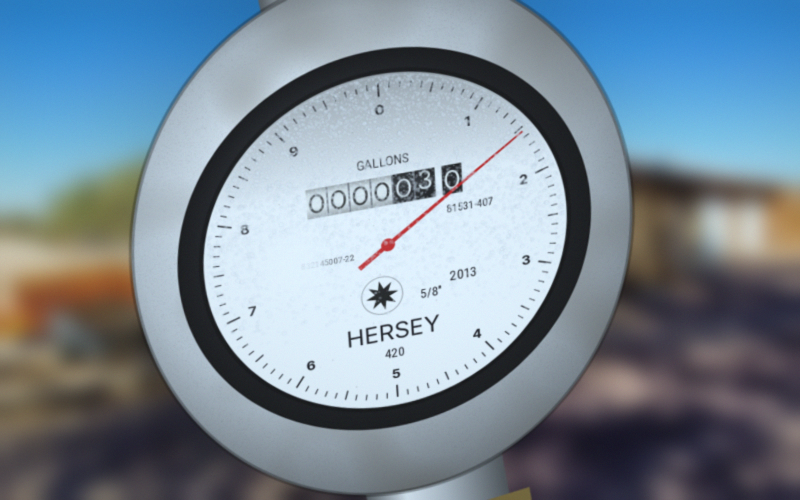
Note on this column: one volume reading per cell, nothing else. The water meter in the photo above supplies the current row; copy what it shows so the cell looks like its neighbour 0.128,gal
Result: 31.5,gal
